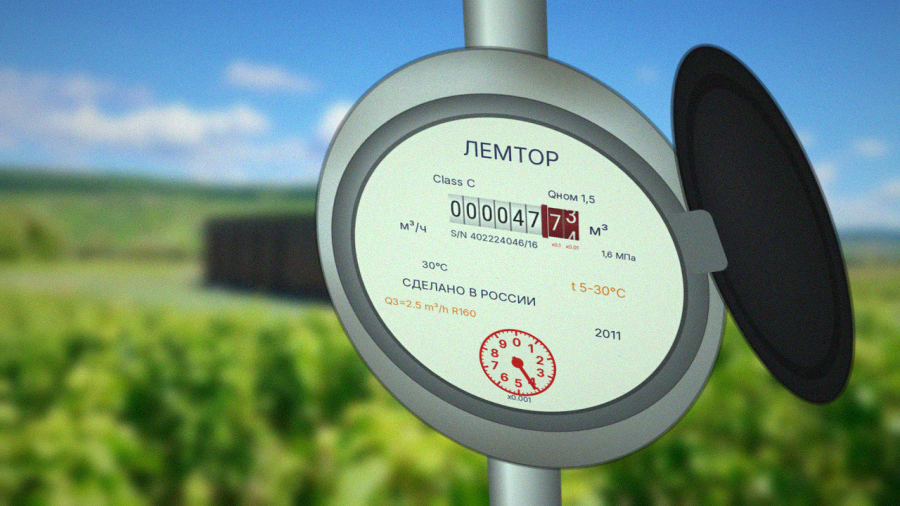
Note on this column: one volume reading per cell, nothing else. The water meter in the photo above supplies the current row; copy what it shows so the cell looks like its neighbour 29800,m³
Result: 47.734,m³
